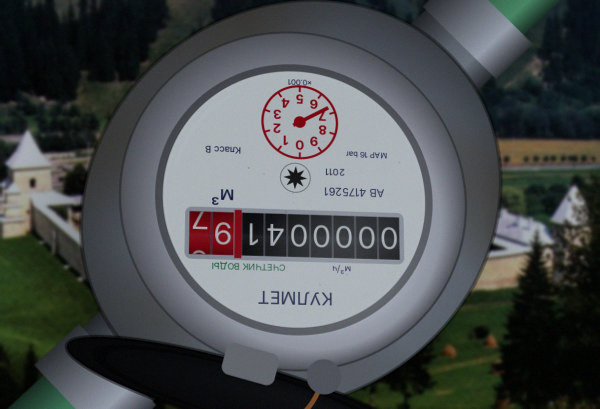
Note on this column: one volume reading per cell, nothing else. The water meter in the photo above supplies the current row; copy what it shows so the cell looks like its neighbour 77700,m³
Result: 41.966,m³
